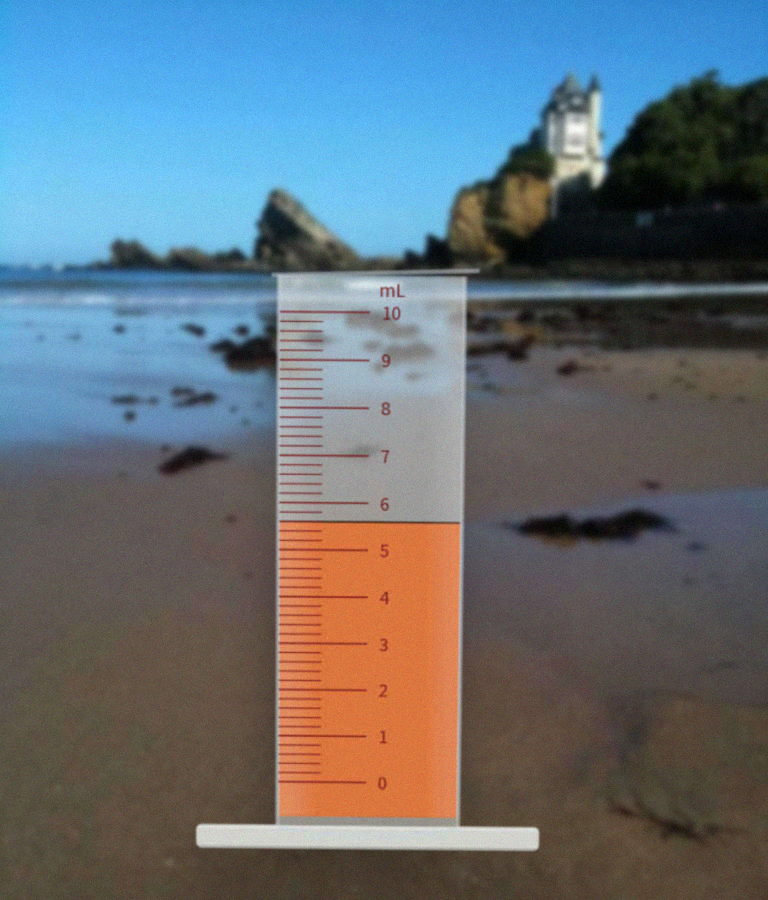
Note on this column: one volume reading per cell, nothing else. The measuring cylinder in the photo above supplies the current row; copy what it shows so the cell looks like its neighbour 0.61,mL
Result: 5.6,mL
